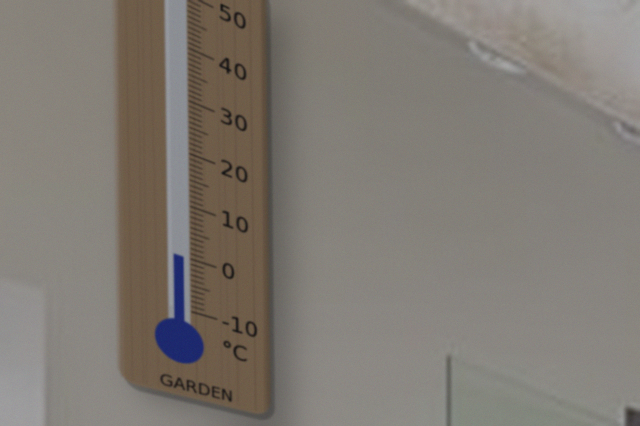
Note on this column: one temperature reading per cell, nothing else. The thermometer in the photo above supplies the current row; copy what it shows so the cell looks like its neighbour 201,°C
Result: 0,°C
